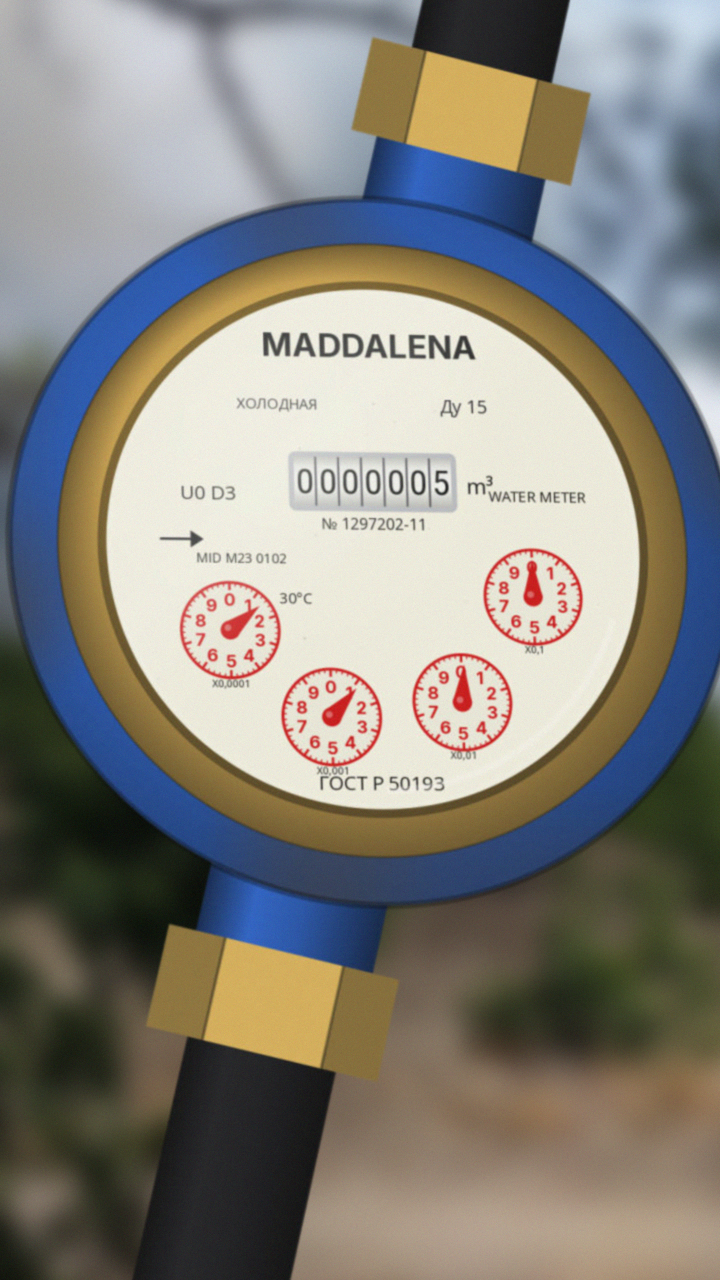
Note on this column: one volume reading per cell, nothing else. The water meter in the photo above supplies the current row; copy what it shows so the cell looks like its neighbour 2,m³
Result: 5.0011,m³
